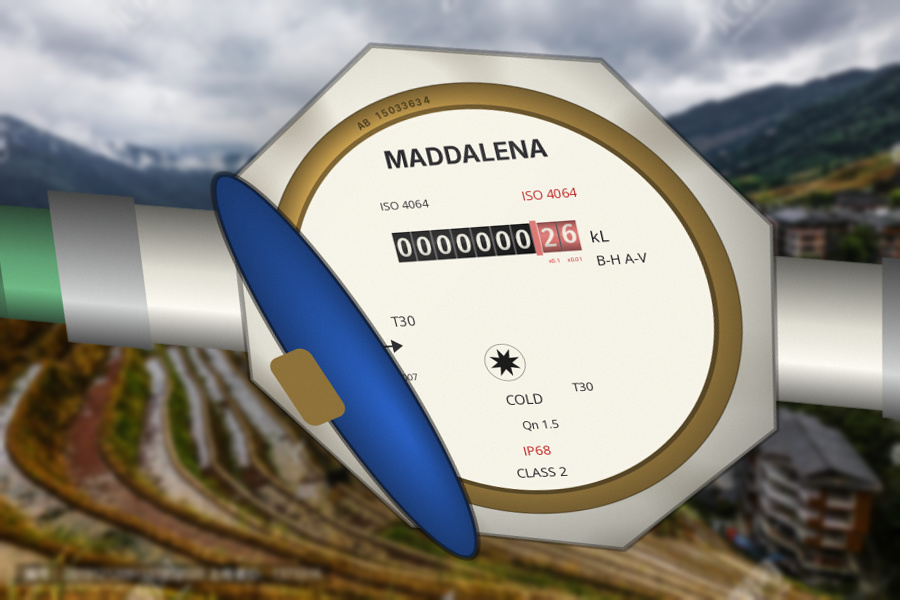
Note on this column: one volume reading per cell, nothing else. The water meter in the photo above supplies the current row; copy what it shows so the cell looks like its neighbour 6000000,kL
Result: 0.26,kL
